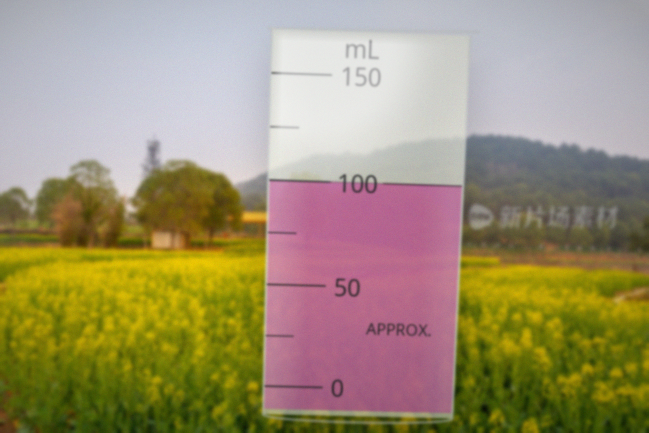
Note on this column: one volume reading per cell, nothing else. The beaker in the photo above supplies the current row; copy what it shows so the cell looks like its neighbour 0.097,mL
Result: 100,mL
